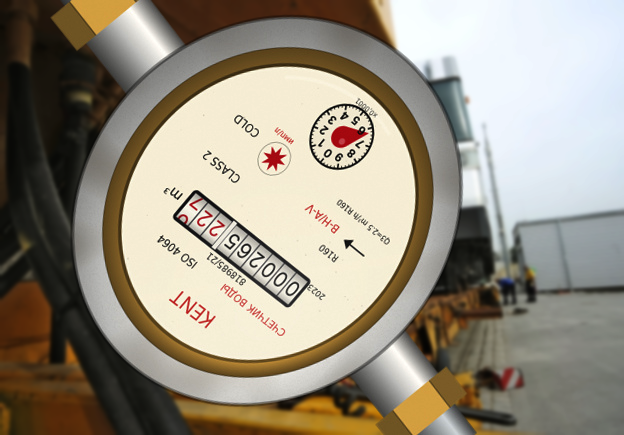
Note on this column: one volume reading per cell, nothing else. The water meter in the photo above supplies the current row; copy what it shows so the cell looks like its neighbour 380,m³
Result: 265.2266,m³
